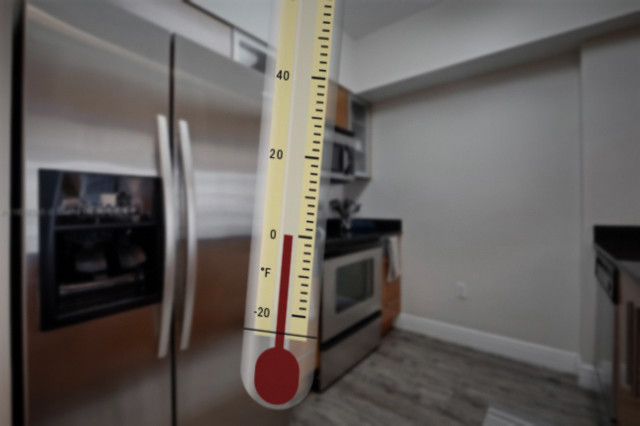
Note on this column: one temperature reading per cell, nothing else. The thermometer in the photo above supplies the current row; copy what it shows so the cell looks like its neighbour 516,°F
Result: 0,°F
